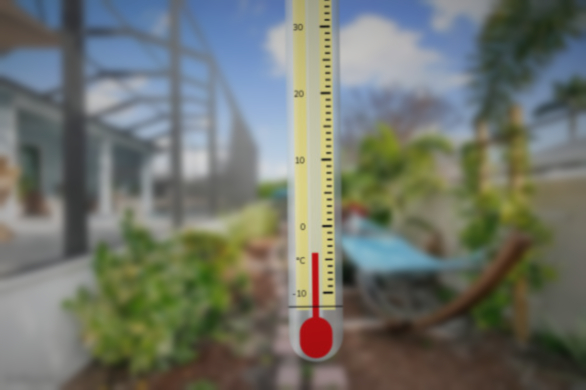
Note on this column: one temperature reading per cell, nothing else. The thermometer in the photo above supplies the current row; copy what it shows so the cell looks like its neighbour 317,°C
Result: -4,°C
